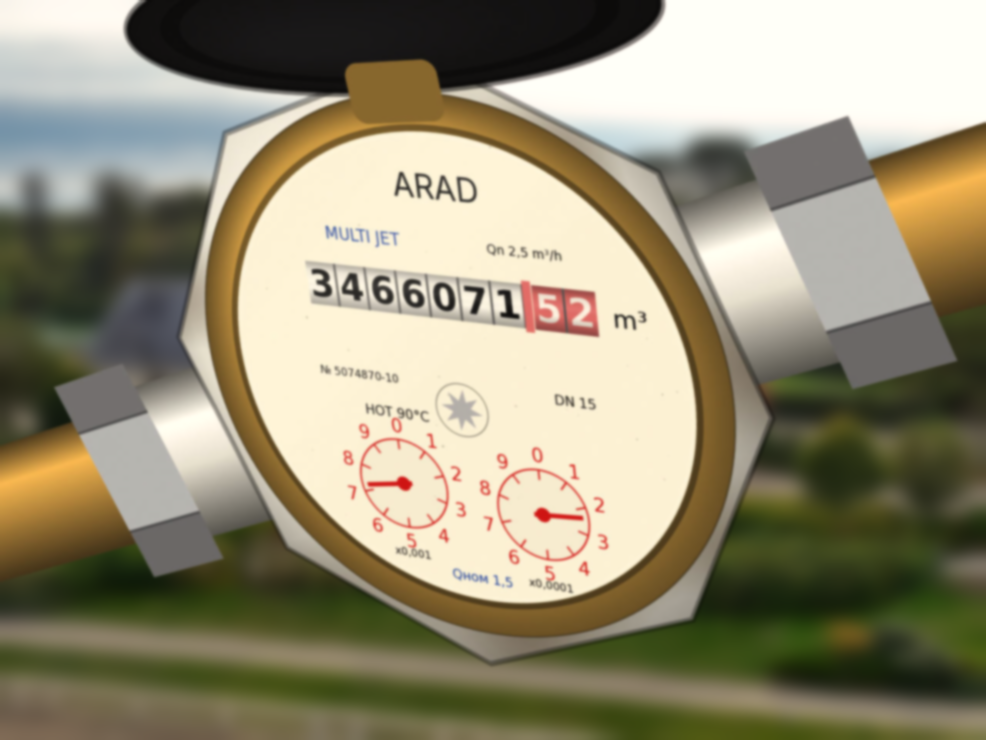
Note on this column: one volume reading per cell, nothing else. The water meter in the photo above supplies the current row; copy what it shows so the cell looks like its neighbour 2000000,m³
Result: 3466071.5272,m³
